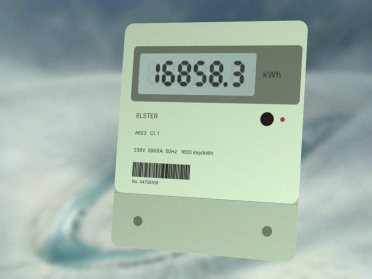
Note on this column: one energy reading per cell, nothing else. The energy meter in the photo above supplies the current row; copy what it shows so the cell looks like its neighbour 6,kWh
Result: 16858.3,kWh
